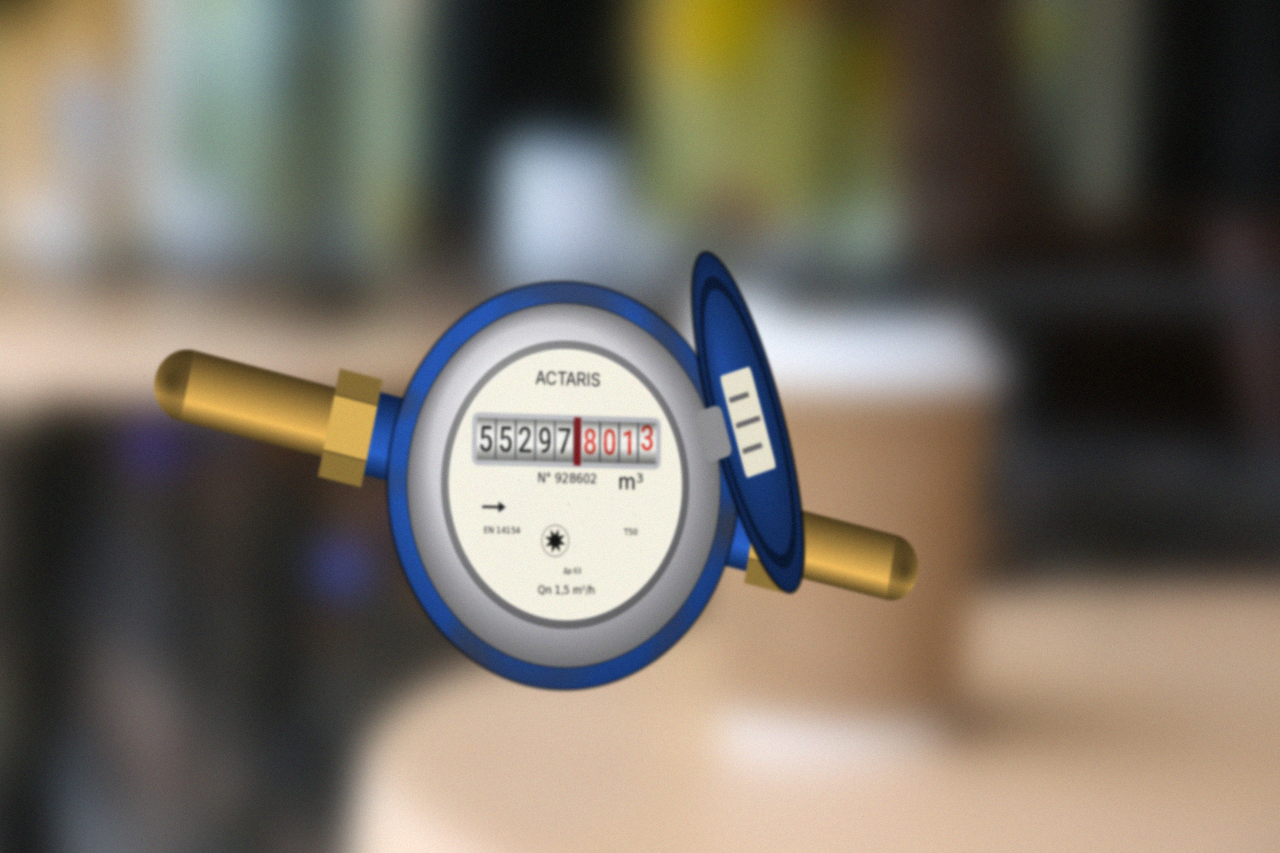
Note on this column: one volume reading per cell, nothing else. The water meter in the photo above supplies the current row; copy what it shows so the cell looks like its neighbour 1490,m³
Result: 55297.8013,m³
